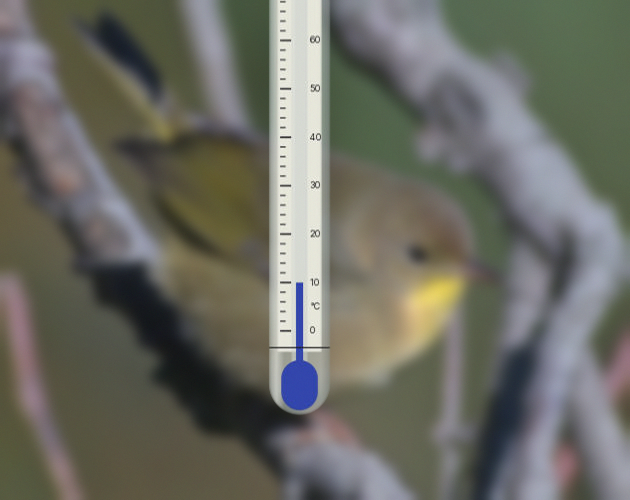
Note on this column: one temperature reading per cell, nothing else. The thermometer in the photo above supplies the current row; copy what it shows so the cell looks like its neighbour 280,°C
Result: 10,°C
